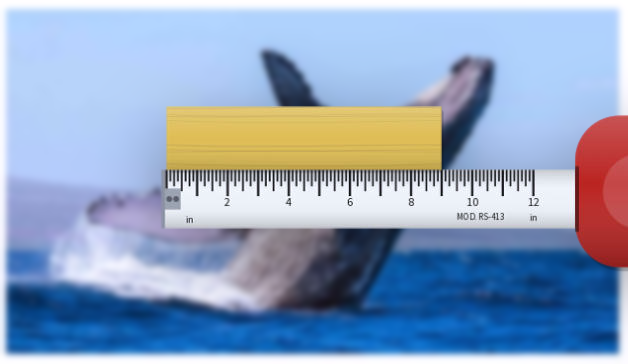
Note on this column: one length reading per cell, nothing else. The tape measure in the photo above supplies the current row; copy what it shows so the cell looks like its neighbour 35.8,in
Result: 9,in
